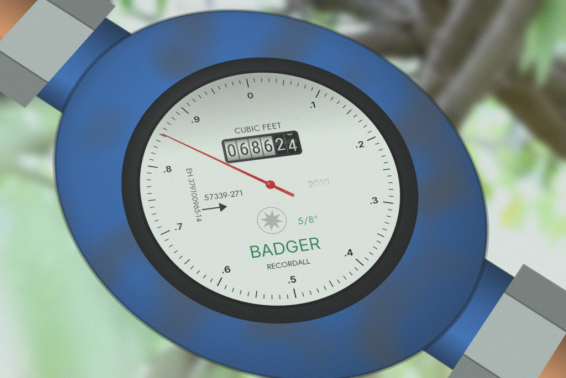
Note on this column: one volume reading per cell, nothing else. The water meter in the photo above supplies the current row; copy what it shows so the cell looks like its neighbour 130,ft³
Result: 68623.85,ft³
